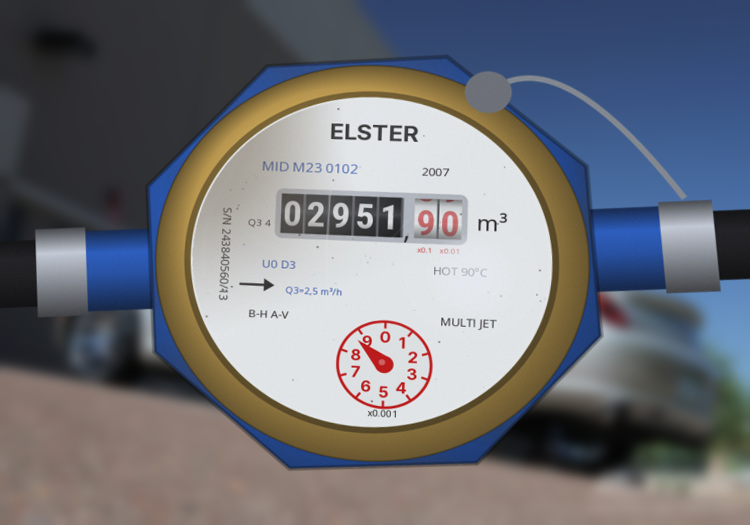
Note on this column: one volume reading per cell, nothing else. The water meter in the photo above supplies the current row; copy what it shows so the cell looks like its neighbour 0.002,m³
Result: 2951.898,m³
